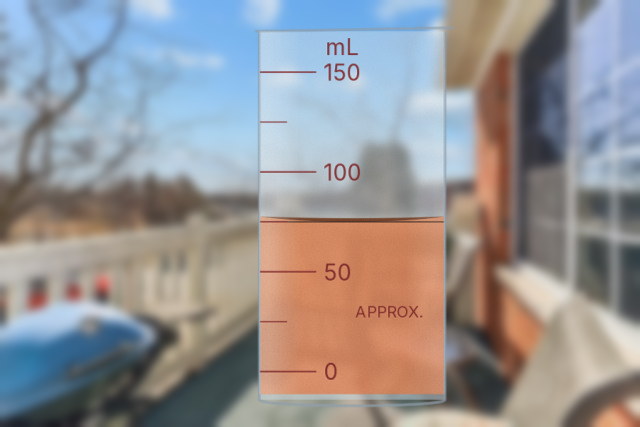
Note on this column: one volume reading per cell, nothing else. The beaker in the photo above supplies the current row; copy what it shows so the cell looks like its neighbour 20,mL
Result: 75,mL
